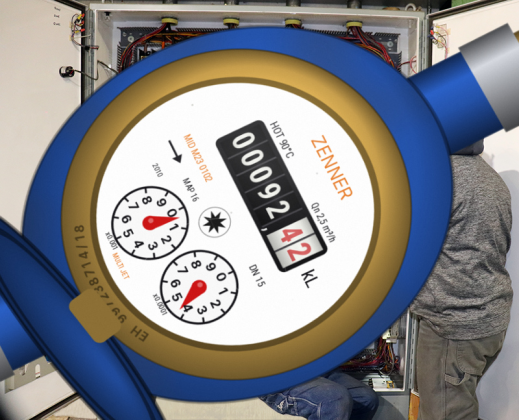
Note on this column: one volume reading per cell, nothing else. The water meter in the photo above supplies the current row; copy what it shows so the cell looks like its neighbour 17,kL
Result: 92.4204,kL
